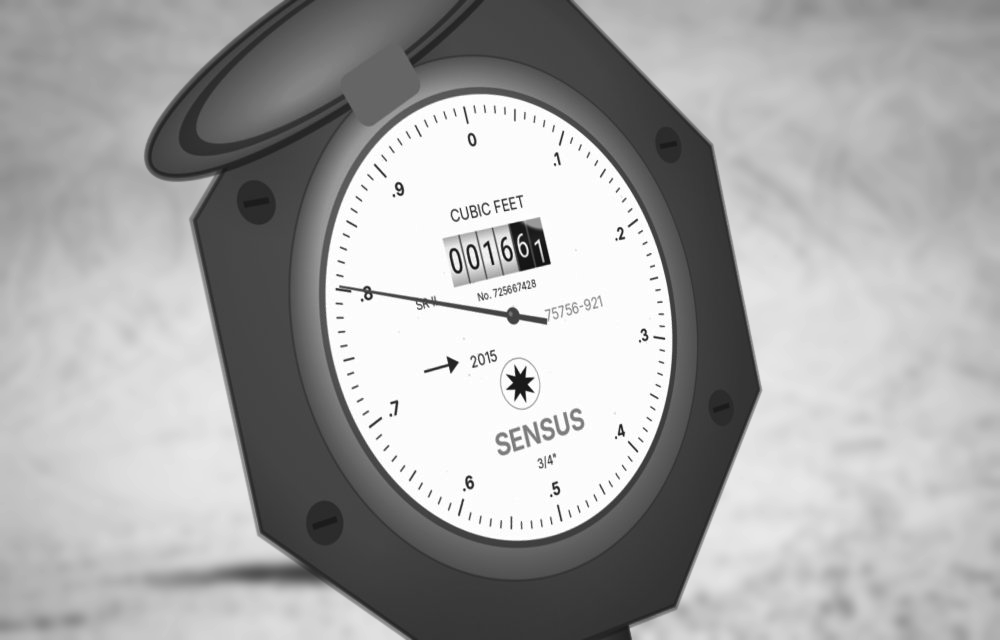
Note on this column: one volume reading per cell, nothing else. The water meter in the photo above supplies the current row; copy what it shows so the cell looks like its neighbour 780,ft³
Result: 1660.80,ft³
